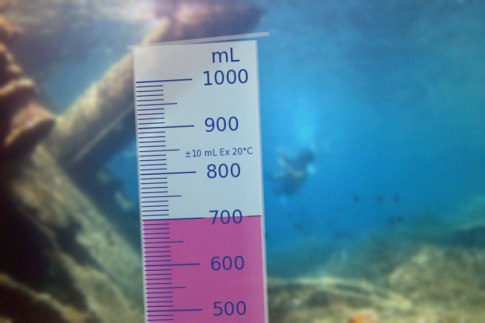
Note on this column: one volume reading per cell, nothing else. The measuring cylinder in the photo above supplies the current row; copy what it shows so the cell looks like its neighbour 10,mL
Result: 700,mL
